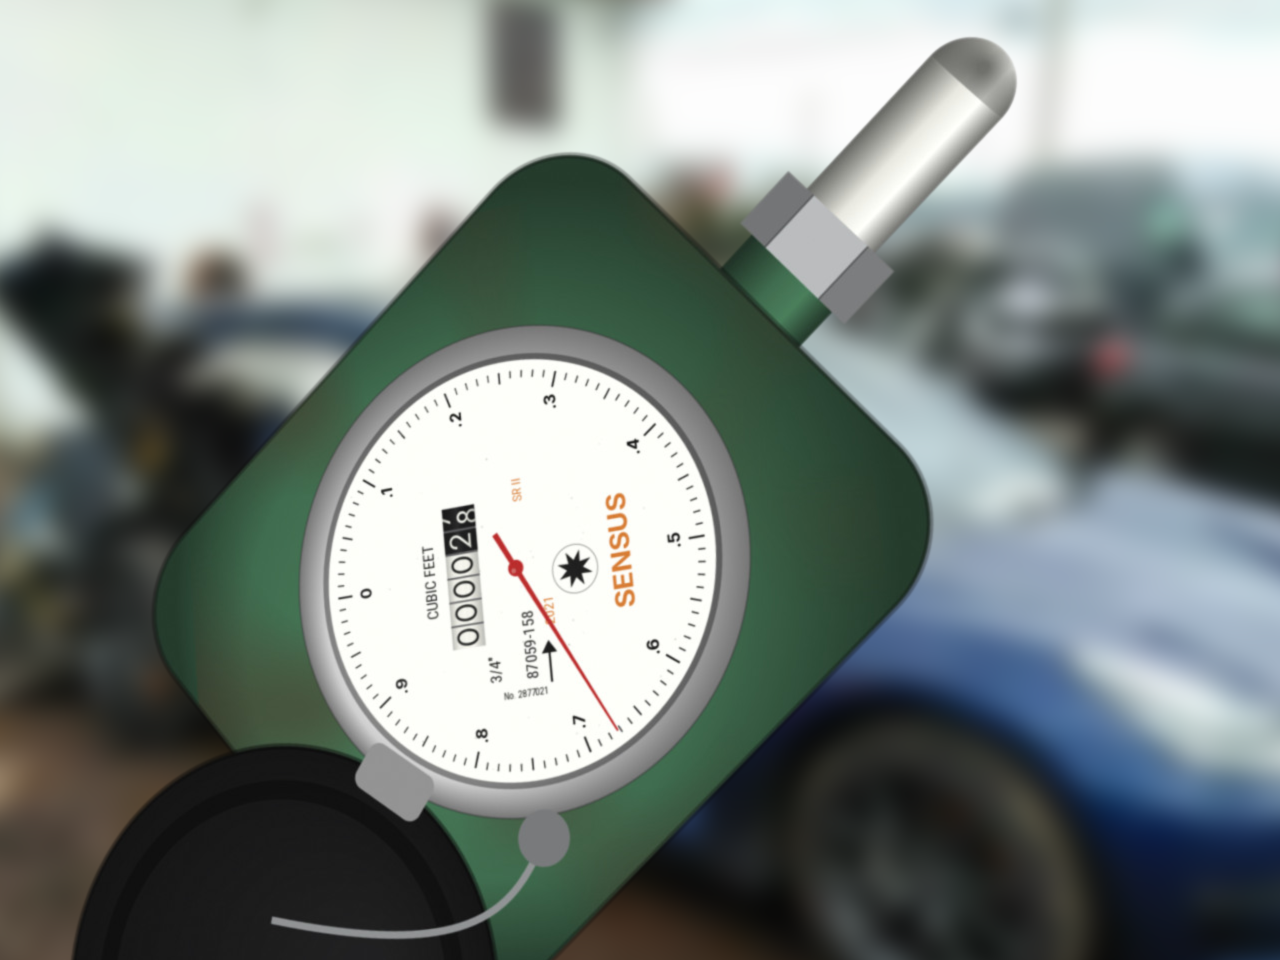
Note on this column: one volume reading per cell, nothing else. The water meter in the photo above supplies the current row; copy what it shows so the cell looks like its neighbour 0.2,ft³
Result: 27.67,ft³
